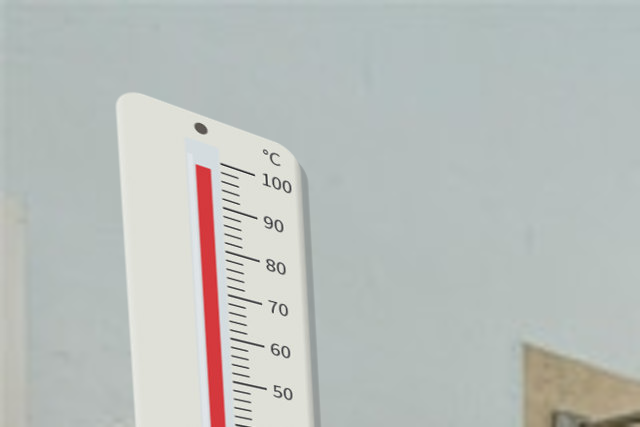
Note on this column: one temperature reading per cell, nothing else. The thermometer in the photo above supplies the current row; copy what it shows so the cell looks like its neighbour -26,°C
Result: 98,°C
